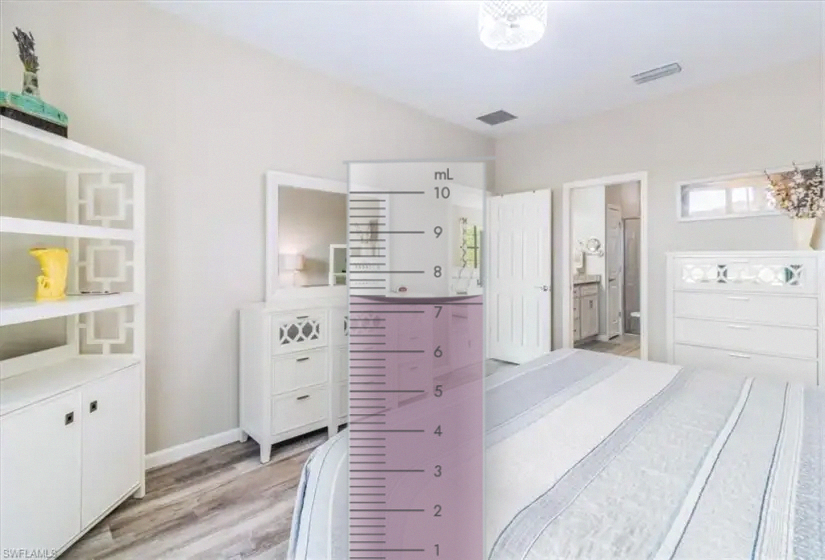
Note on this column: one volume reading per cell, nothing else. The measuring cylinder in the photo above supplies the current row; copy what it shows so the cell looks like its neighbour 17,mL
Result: 7.2,mL
